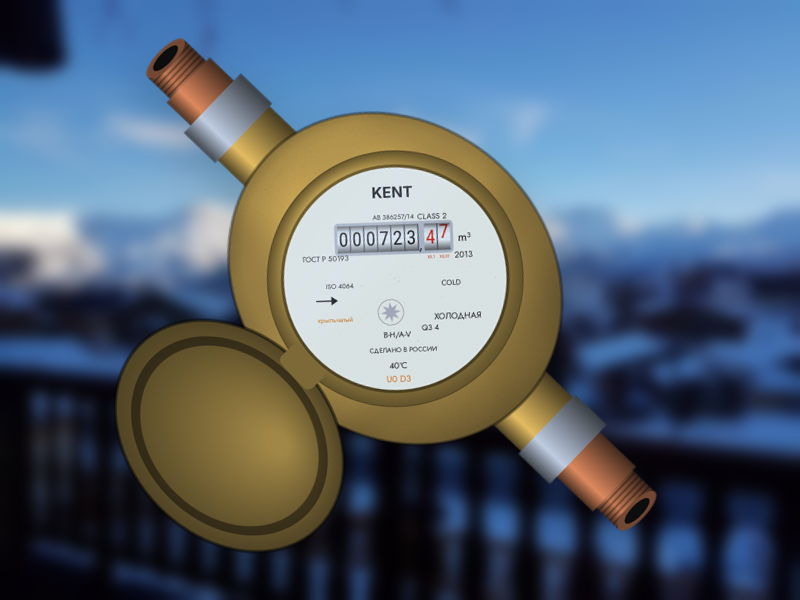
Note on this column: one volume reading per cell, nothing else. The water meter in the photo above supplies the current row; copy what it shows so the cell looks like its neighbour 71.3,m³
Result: 723.47,m³
